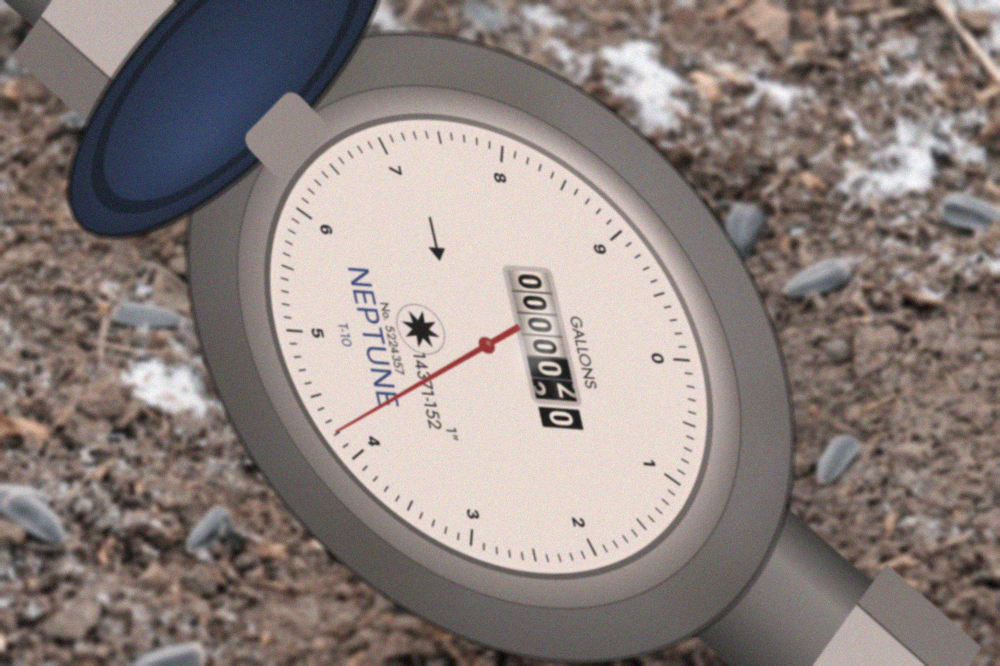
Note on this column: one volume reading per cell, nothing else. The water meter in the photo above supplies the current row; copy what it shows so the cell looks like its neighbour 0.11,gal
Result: 24.2,gal
